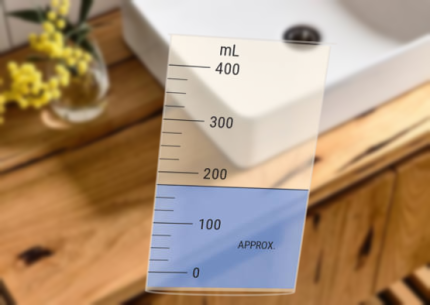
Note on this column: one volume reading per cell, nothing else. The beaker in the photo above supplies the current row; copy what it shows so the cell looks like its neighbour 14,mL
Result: 175,mL
